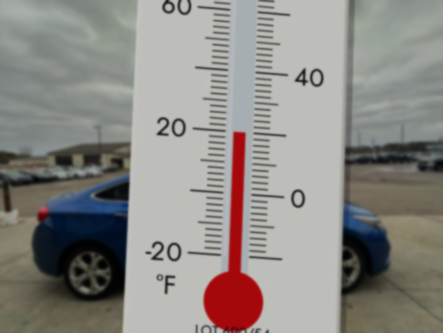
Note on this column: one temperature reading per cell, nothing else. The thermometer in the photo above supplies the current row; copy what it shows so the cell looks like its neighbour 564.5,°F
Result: 20,°F
